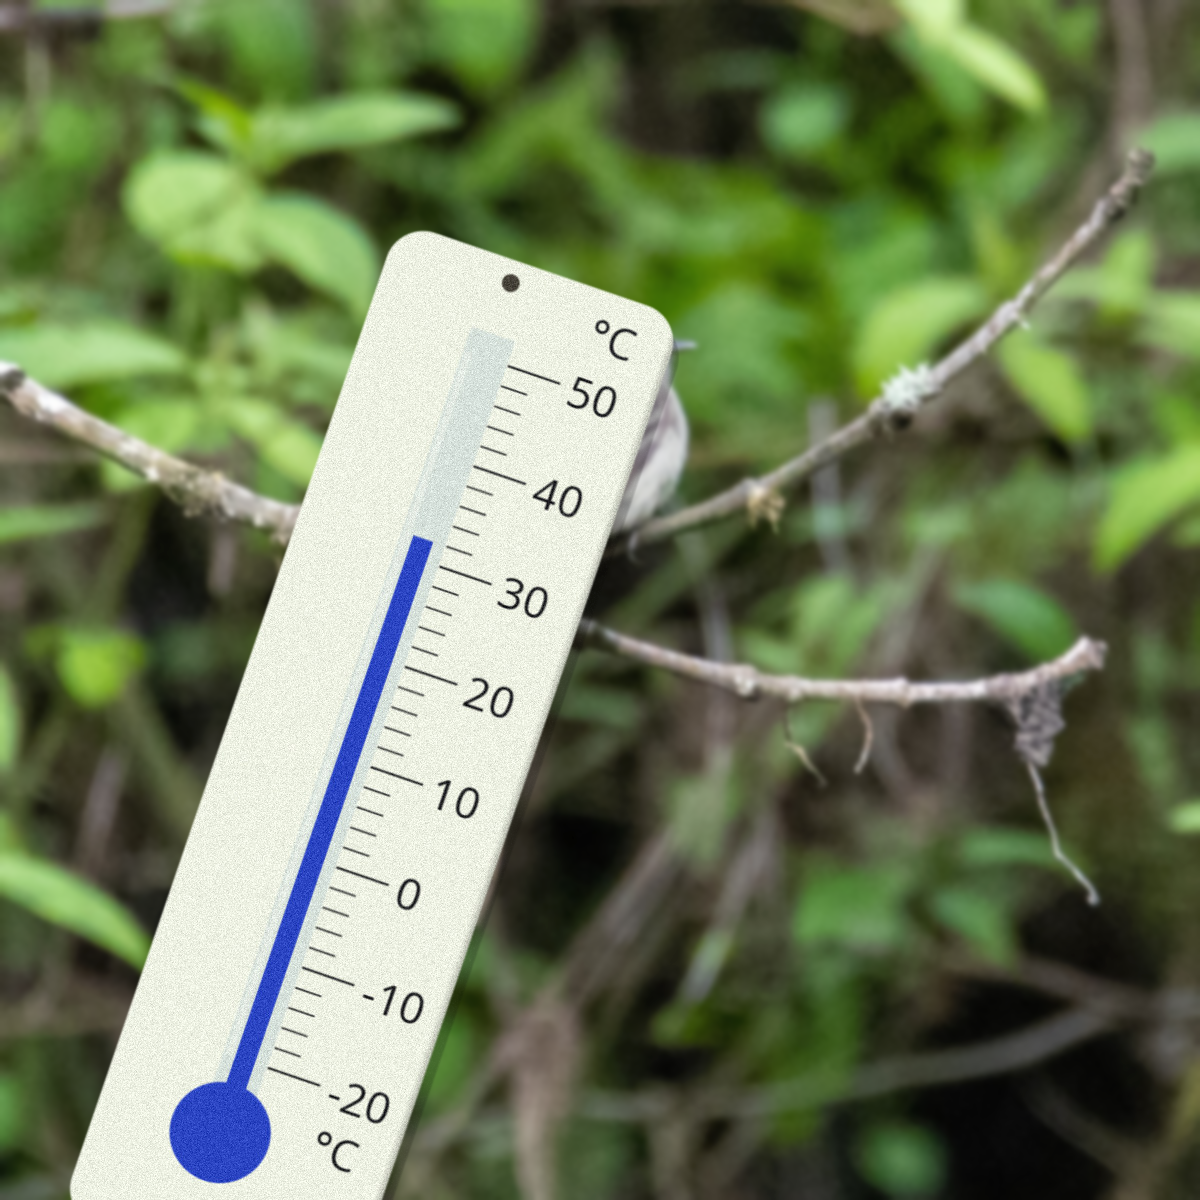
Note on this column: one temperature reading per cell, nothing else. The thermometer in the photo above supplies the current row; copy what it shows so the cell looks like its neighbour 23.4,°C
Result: 32,°C
